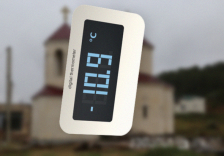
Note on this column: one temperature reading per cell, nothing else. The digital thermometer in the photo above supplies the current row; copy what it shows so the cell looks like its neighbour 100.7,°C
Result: -10.9,°C
